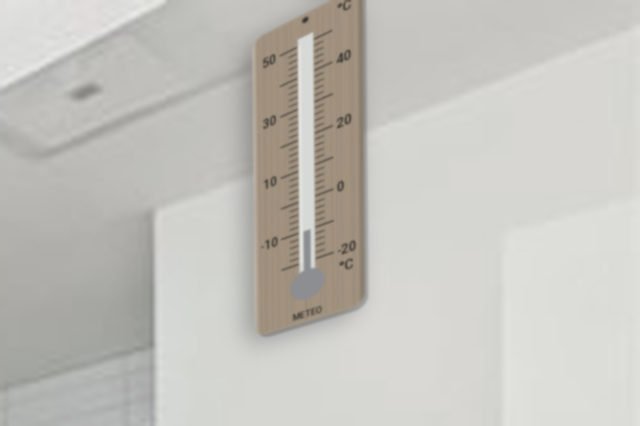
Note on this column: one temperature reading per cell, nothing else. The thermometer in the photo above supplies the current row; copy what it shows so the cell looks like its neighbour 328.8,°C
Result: -10,°C
